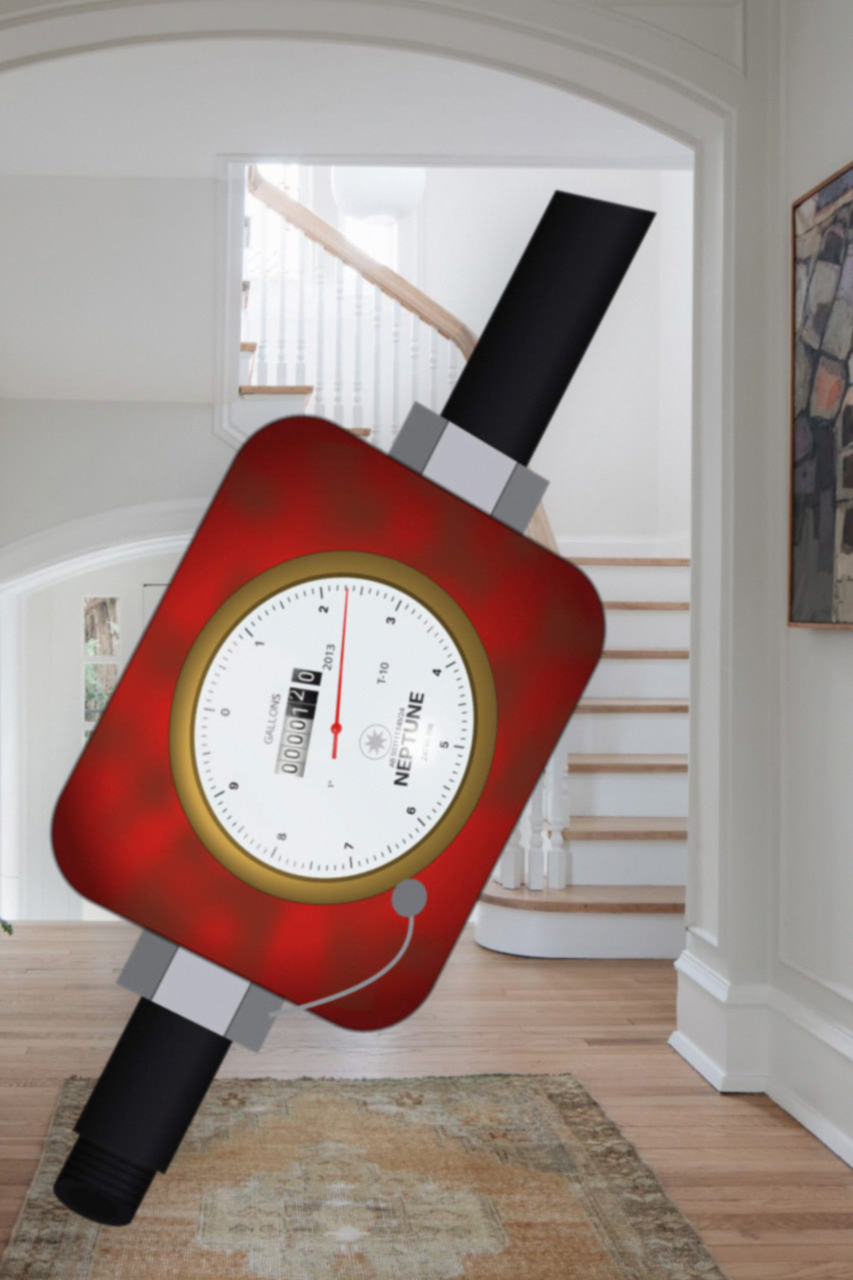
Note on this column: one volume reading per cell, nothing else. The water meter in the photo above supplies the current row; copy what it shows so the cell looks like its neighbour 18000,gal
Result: 122.3,gal
